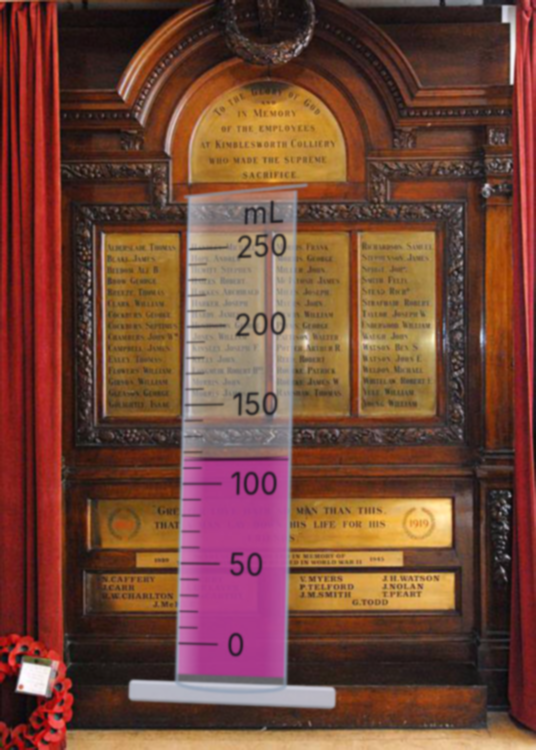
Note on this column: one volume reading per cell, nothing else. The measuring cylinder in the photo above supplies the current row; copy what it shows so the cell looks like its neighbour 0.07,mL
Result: 115,mL
